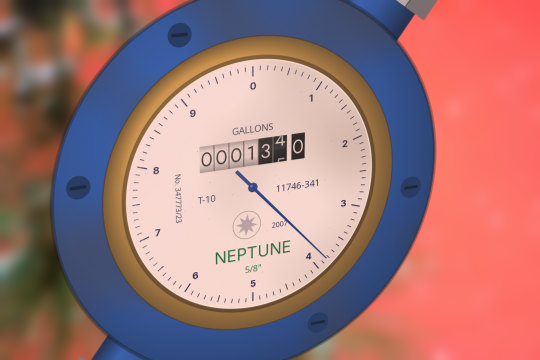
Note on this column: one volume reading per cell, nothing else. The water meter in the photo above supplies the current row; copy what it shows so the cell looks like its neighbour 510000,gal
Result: 1343.8,gal
